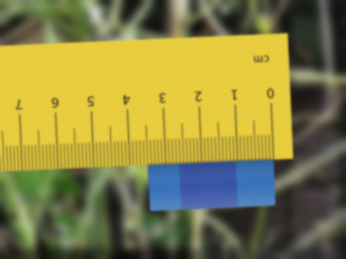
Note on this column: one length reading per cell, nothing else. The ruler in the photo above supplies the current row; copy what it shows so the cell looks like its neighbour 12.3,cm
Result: 3.5,cm
